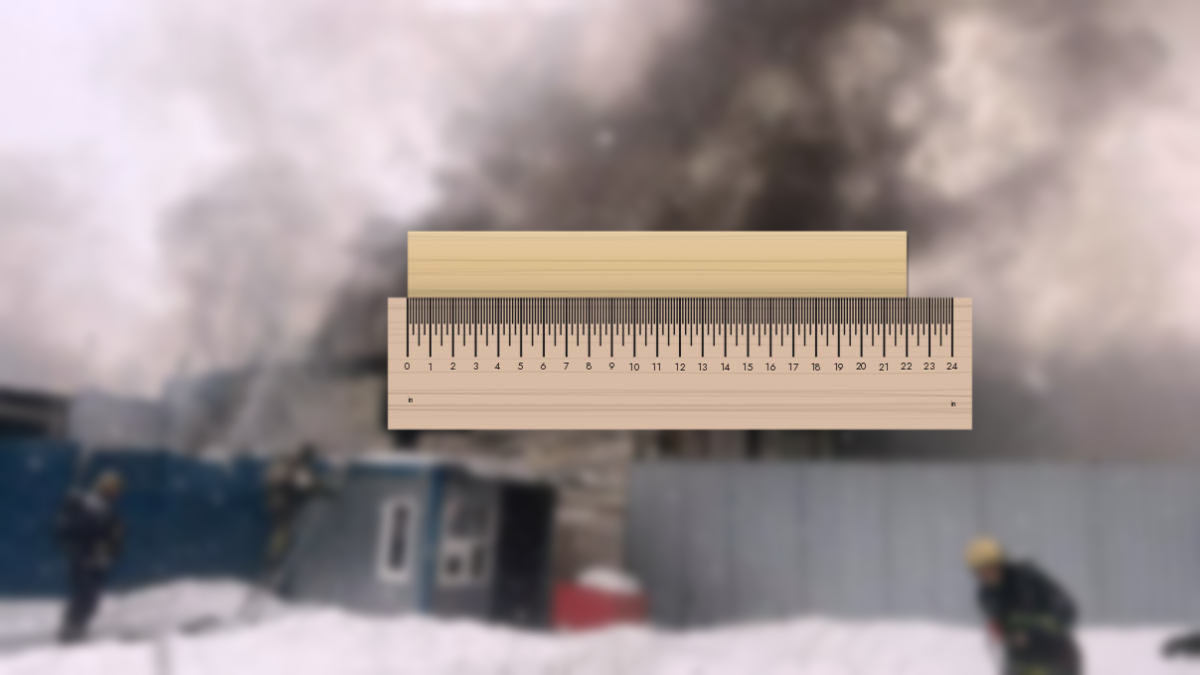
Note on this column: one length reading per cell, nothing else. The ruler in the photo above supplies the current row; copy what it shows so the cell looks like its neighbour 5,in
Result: 22,in
